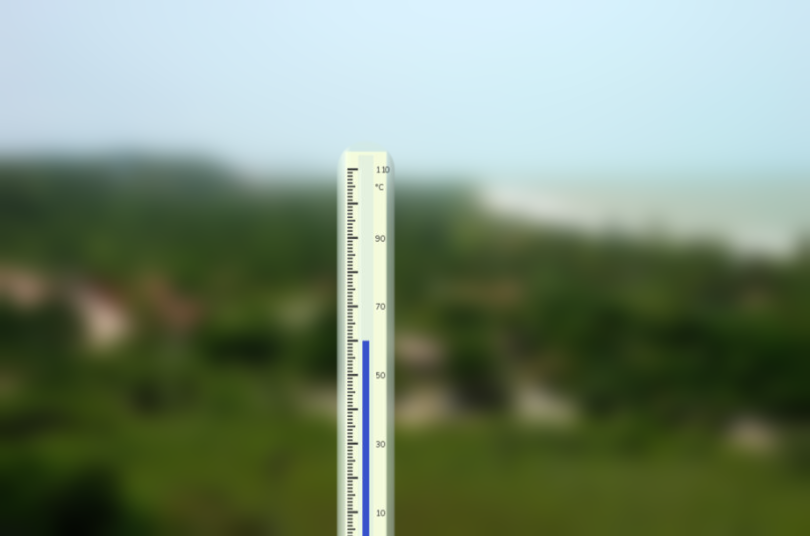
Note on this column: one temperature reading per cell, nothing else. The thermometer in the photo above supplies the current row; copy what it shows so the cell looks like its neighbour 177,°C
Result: 60,°C
